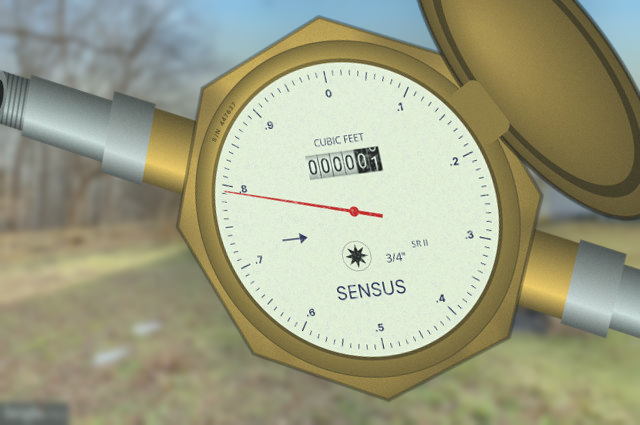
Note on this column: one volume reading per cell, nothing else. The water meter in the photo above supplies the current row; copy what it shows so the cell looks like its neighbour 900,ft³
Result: 0.79,ft³
